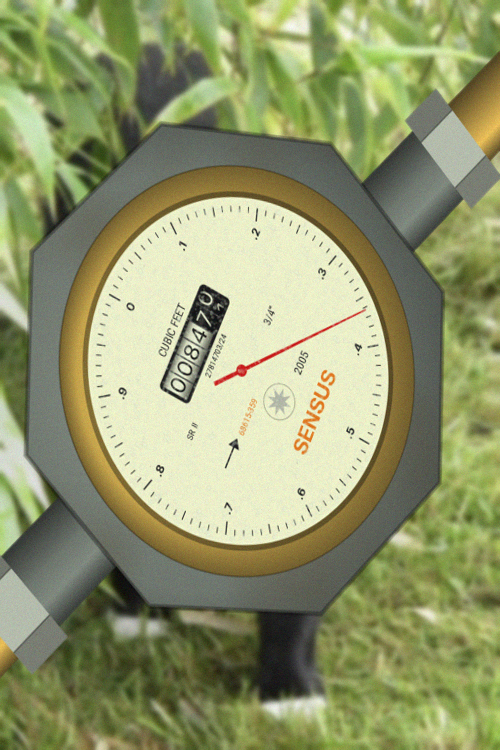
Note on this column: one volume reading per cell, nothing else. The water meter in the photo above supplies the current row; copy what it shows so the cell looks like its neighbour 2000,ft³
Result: 8470.36,ft³
